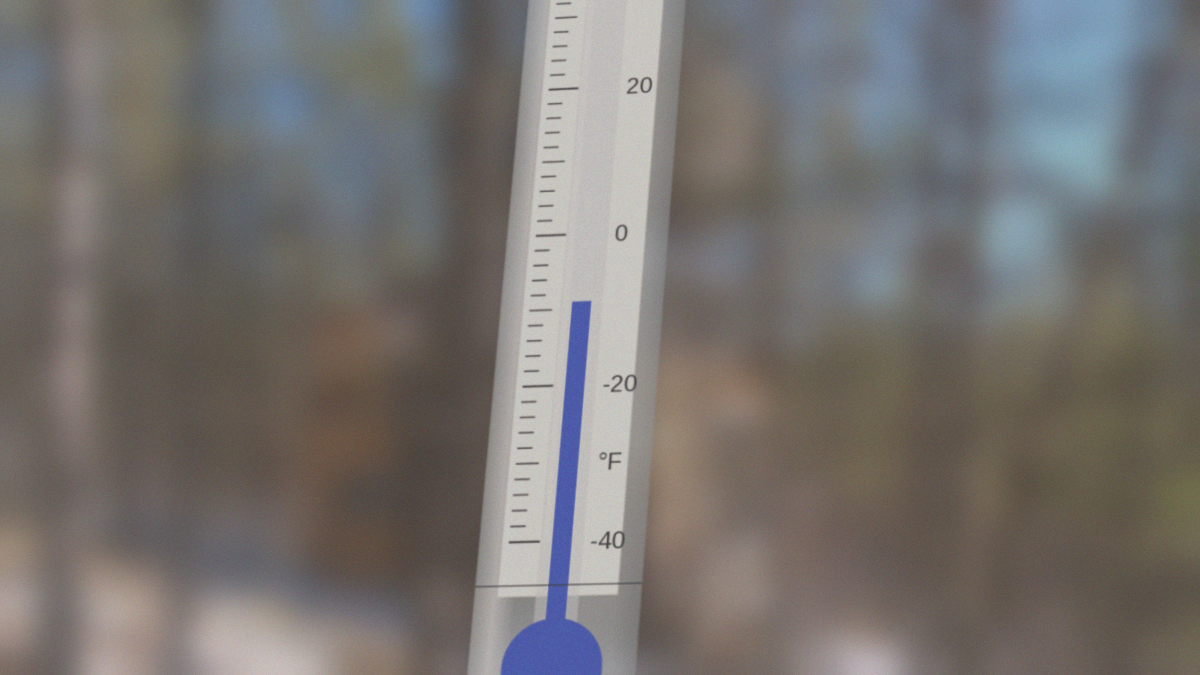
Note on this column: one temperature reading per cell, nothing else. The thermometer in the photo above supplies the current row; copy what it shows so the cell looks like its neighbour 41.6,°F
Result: -9,°F
